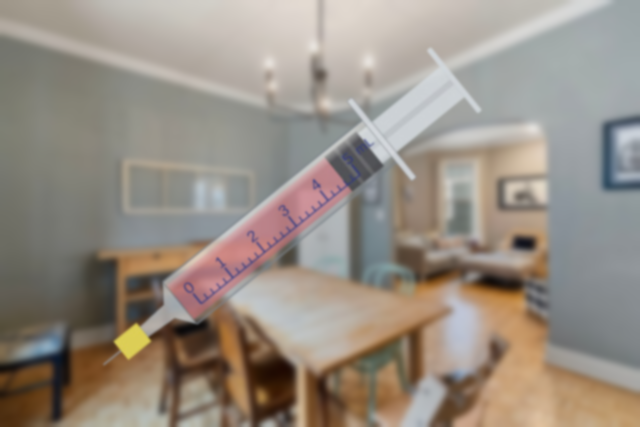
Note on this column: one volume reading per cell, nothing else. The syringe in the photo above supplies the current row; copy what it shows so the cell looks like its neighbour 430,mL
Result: 4.6,mL
